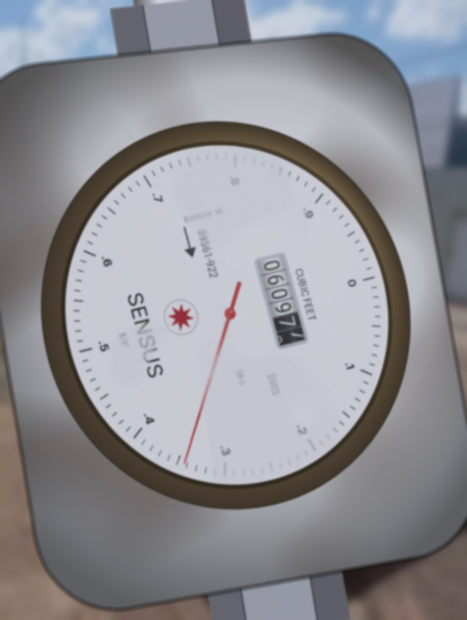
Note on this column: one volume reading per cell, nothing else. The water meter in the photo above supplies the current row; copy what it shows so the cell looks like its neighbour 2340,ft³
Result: 60977.34,ft³
